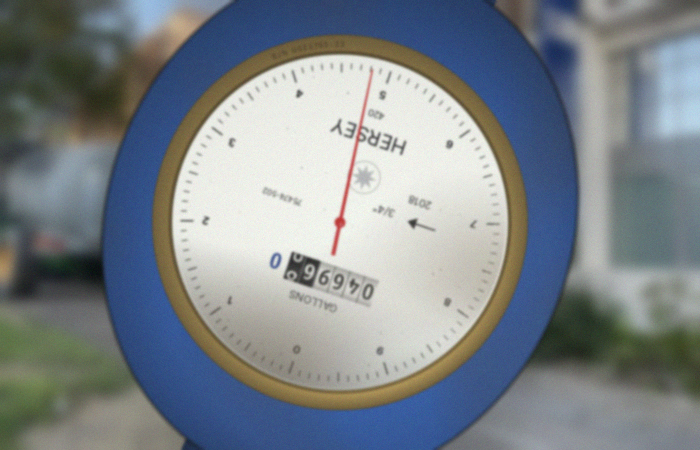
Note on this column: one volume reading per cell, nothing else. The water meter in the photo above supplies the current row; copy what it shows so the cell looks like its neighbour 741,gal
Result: 469684.8,gal
